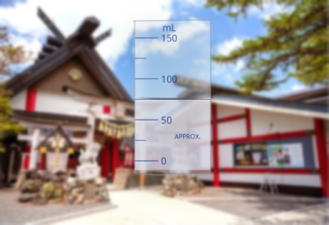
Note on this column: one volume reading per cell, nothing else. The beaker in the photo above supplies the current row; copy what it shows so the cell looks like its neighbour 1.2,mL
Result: 75,mL
